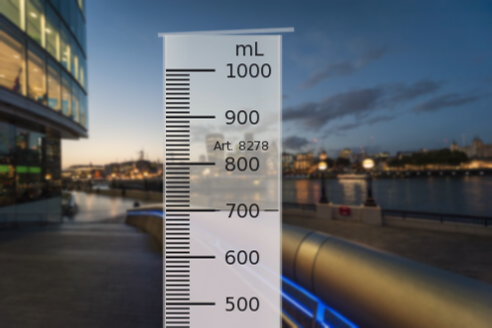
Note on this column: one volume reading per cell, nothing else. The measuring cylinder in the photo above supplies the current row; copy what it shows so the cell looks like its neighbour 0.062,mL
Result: 700,mL
